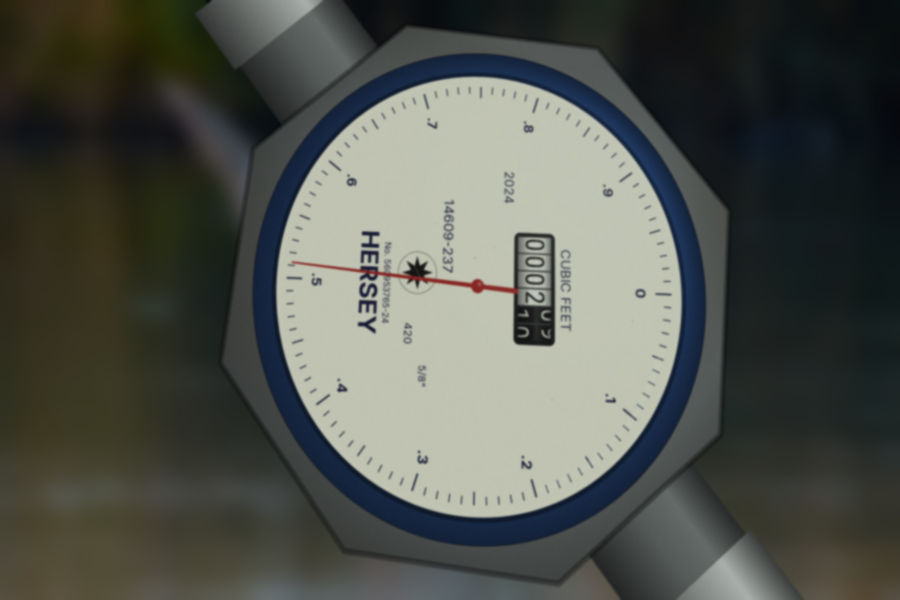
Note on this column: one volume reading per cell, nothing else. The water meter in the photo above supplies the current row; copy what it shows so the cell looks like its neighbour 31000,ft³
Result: 209.51,ft³
